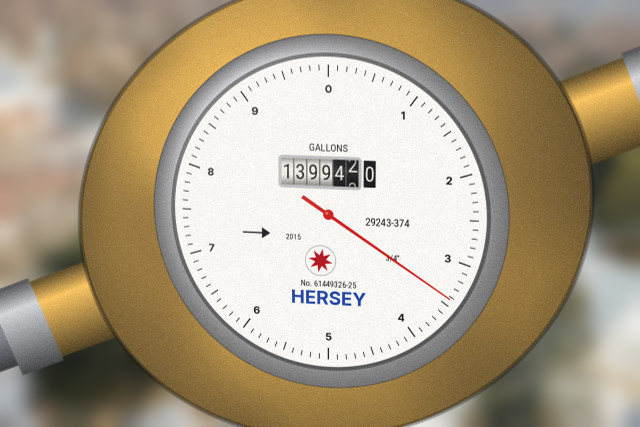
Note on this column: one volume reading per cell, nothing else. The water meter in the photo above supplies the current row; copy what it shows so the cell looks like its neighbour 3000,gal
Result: 1399423.4,gal
